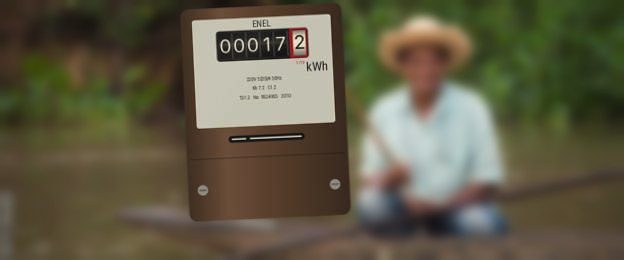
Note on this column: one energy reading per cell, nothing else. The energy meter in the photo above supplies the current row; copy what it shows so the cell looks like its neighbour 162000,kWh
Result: 17.2,kWh
